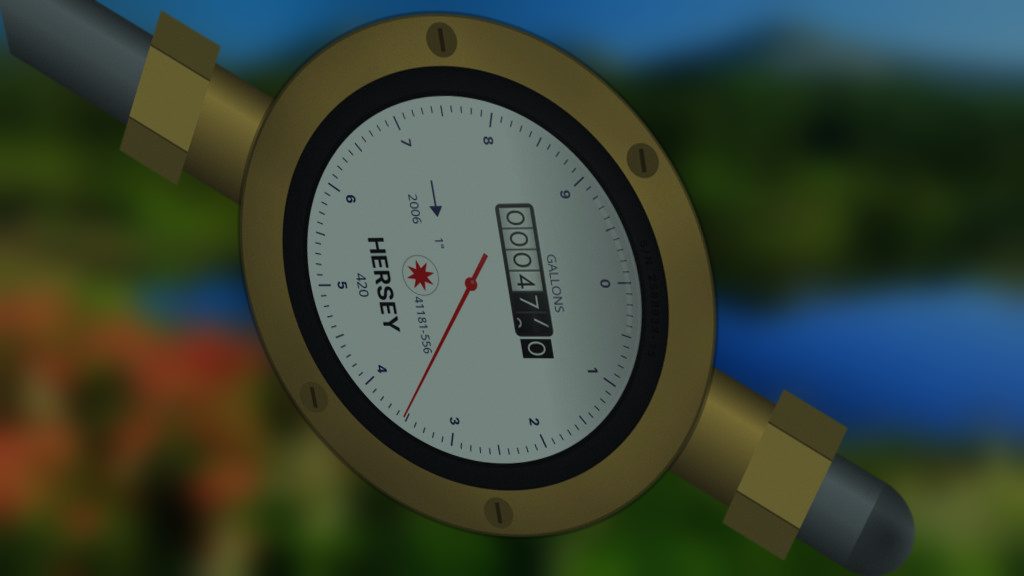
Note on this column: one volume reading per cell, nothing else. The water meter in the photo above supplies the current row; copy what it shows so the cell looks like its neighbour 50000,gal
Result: 4773.5,gal
